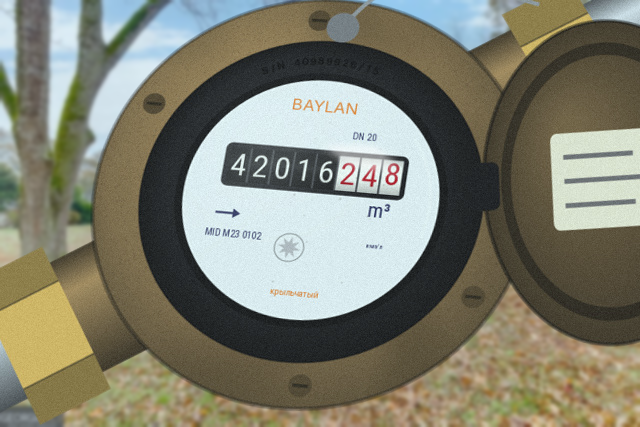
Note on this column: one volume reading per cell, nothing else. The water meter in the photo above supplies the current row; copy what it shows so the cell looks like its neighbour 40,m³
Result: 42016.248,m³
